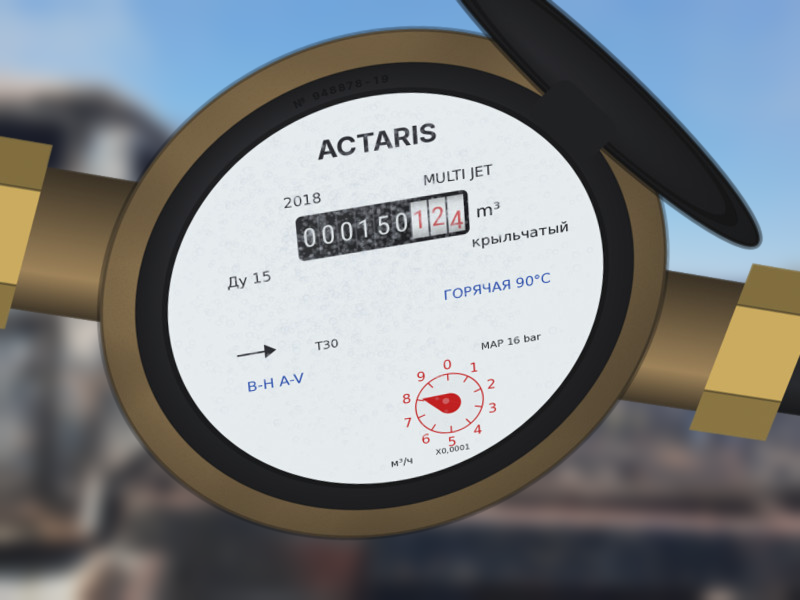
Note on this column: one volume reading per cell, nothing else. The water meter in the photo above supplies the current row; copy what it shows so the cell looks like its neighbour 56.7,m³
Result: 150.1238,m³
